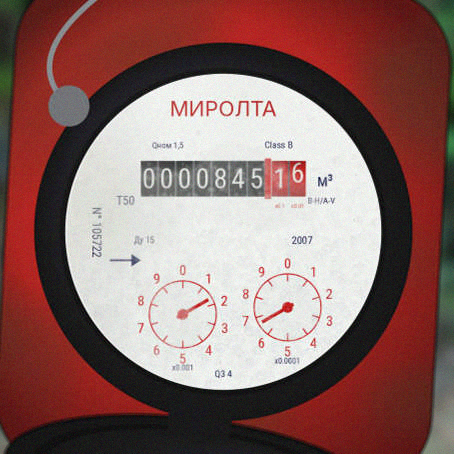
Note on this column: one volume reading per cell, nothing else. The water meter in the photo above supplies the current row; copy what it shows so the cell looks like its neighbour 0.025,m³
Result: 845.1616,m³
